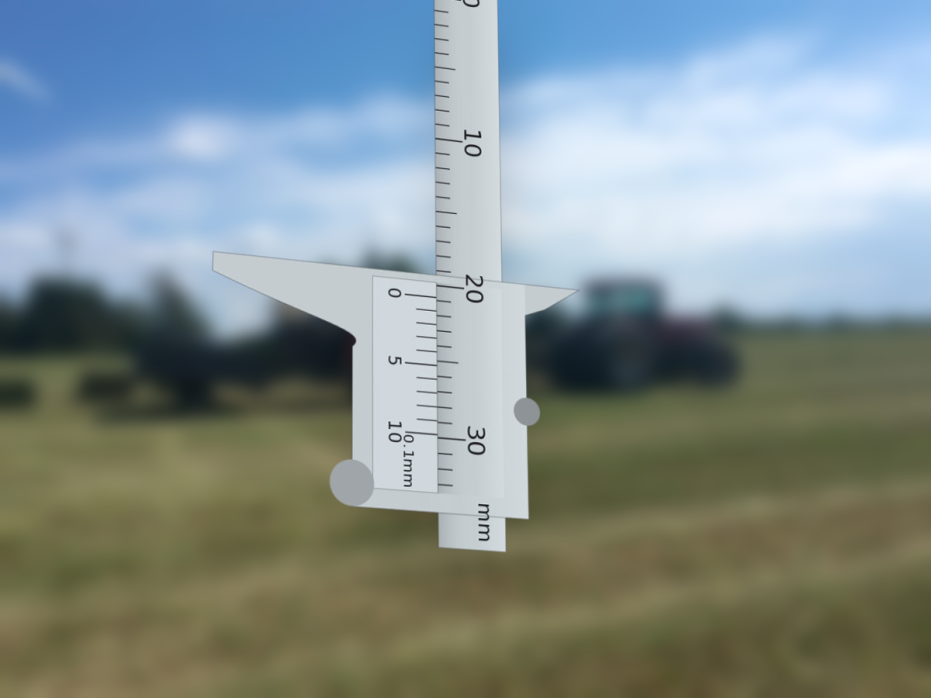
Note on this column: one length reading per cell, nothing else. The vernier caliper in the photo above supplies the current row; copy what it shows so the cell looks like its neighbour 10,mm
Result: 20.8,mm
